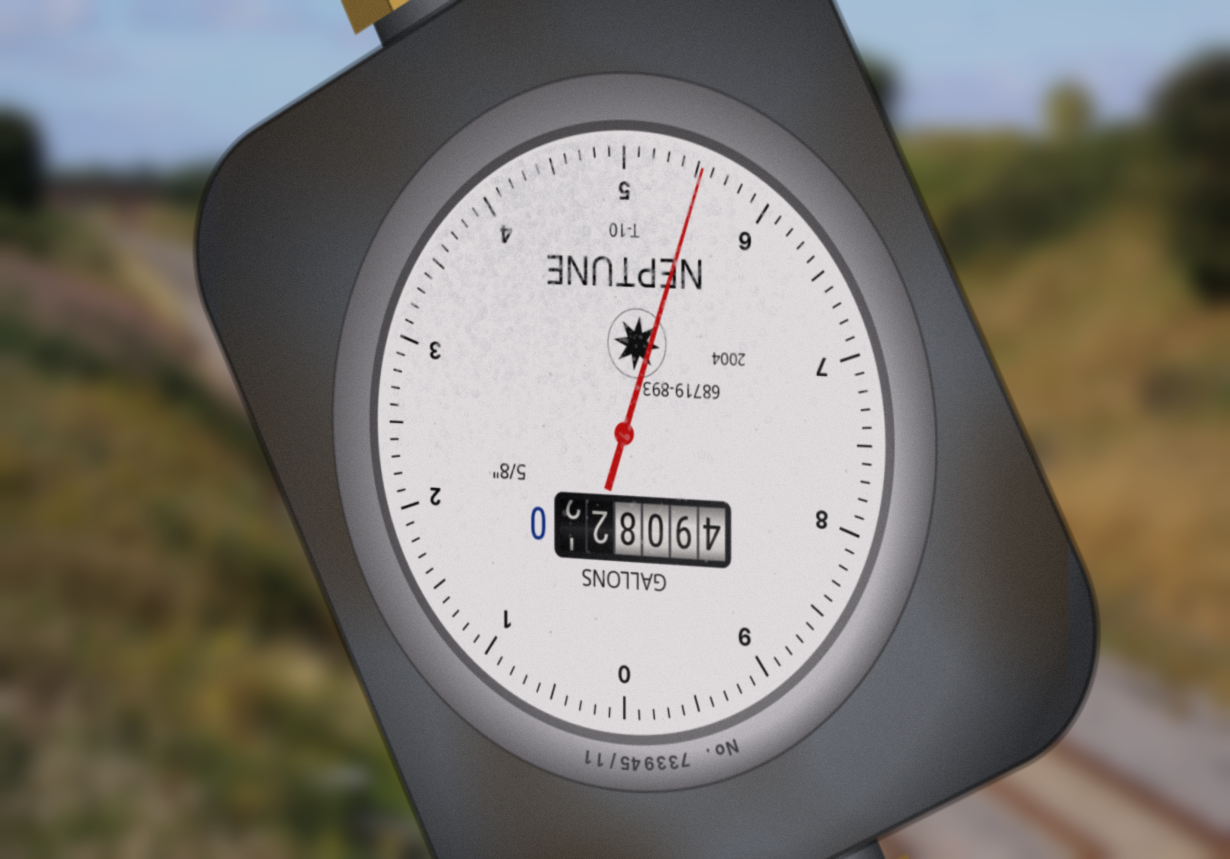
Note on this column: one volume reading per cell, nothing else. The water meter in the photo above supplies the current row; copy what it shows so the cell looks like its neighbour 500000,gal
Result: 4908215.5,gal
